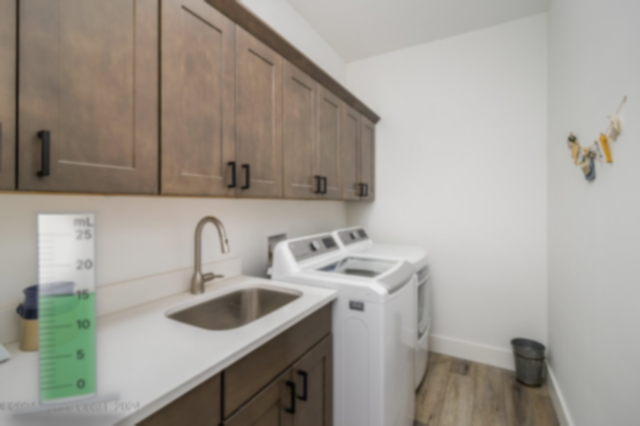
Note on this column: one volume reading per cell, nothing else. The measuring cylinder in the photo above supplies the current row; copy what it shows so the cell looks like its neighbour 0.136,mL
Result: 15,mL
